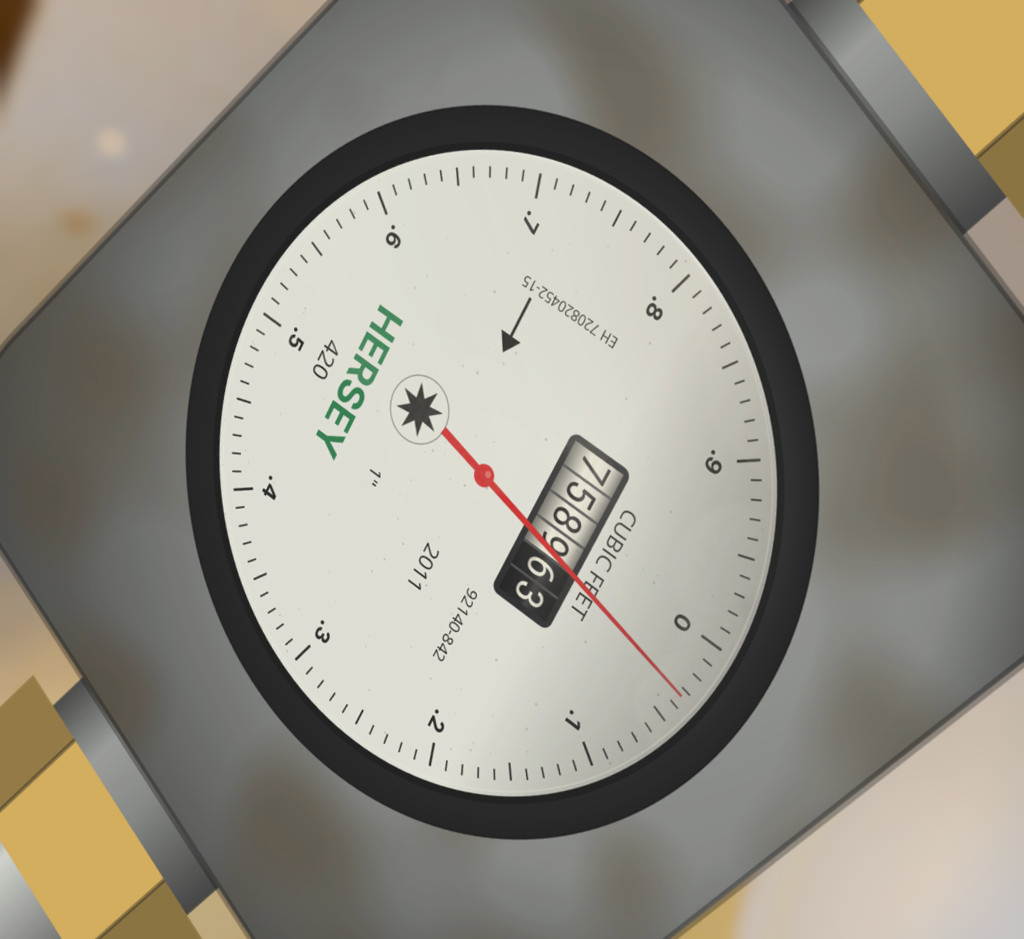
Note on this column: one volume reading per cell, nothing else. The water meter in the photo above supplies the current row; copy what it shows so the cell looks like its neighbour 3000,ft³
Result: 758963.03,ft³
